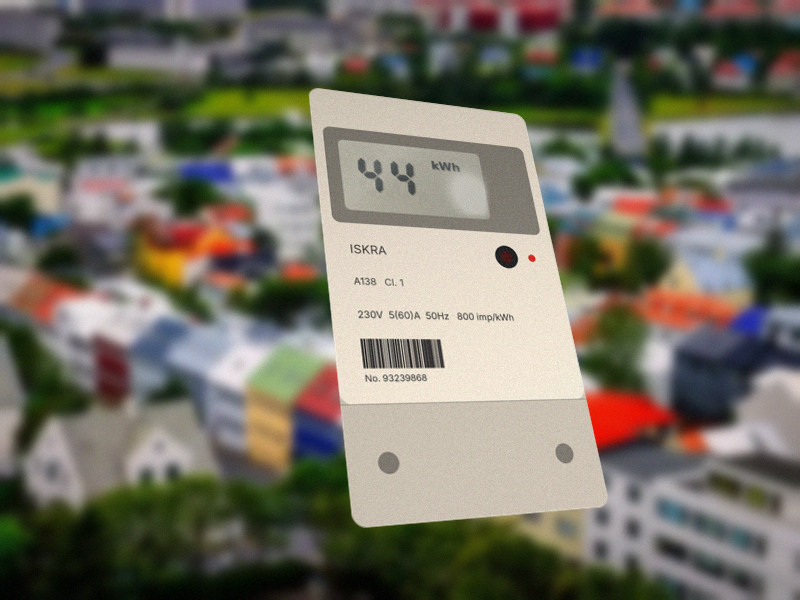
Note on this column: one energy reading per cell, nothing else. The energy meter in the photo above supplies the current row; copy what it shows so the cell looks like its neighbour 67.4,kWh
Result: 44,kWh
